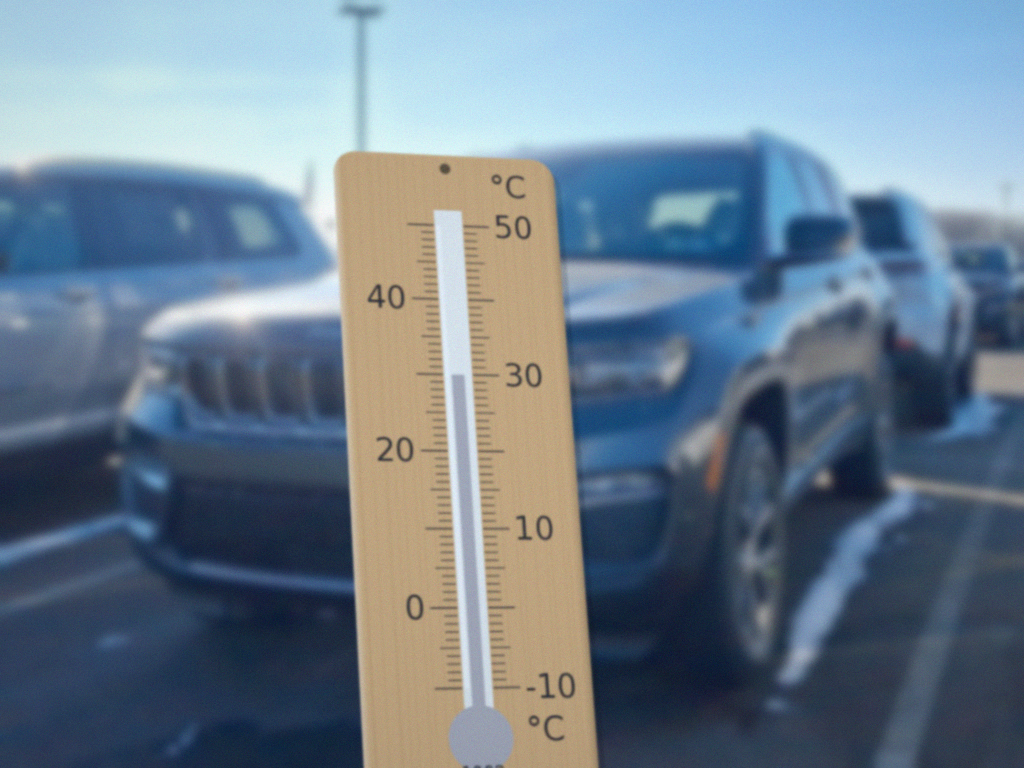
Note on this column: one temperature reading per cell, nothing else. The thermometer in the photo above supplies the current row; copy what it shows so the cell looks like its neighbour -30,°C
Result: 30,°C
